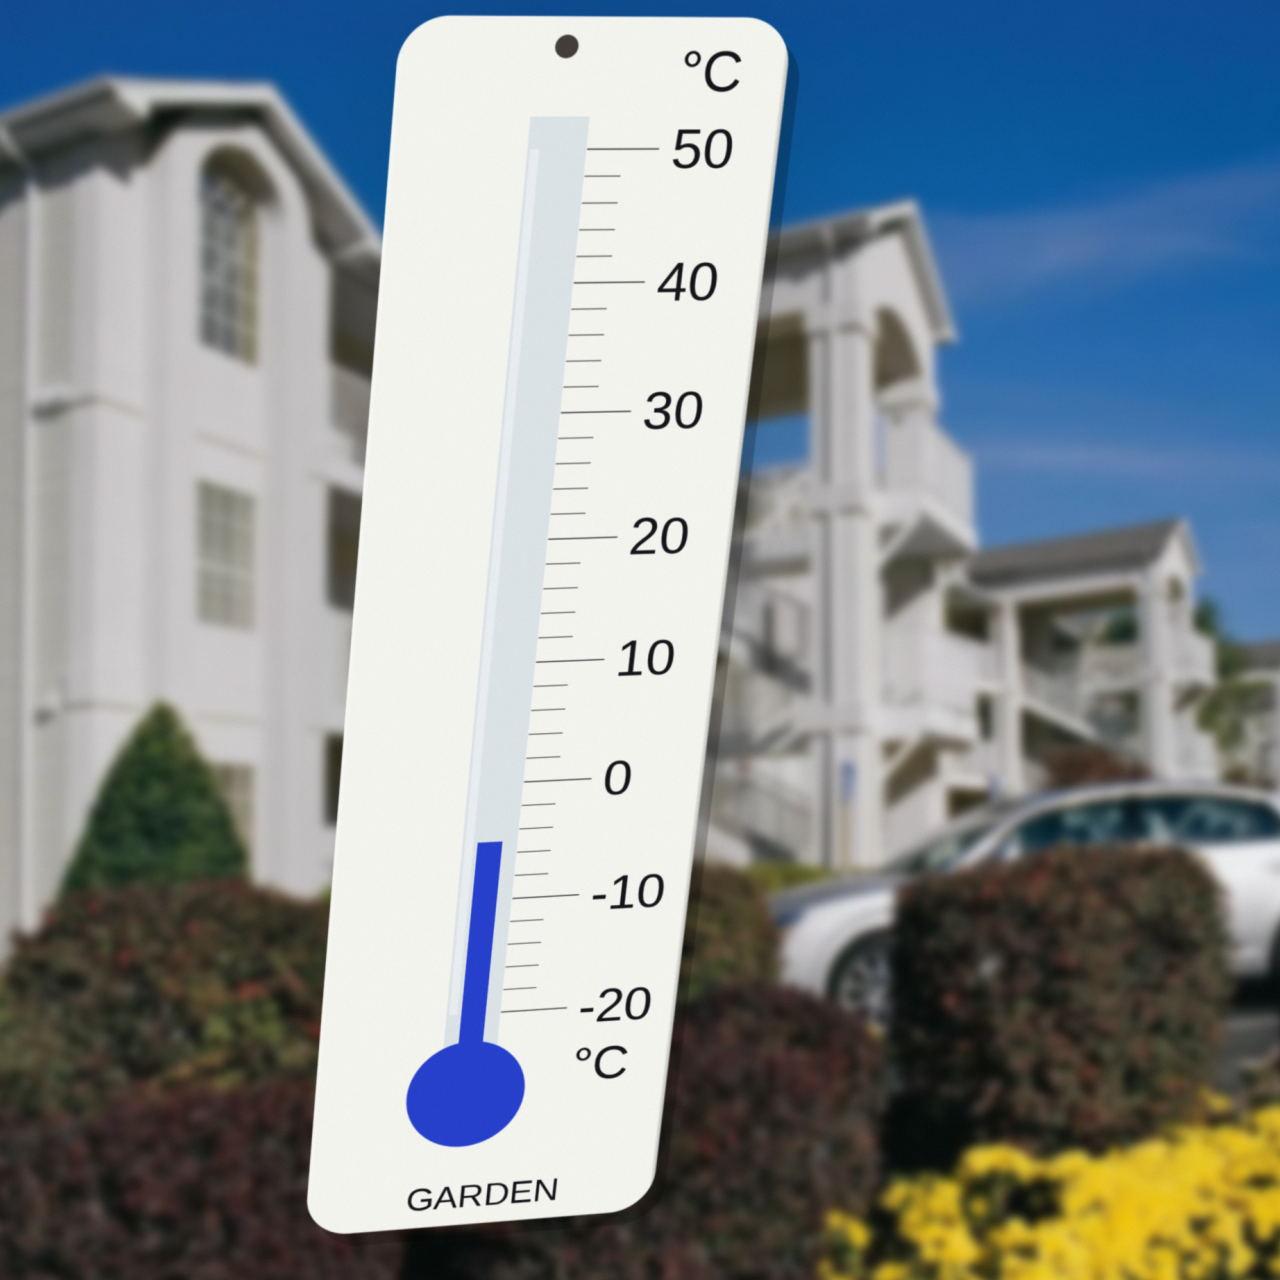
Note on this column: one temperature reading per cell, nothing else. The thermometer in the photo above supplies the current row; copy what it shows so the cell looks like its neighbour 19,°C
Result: -5,°C
